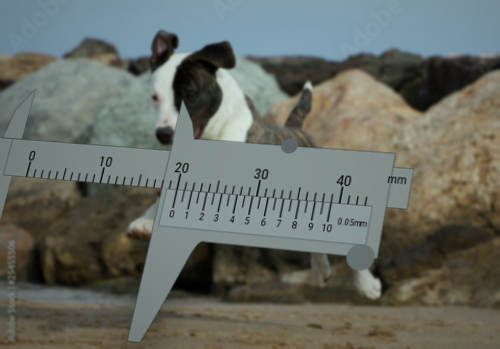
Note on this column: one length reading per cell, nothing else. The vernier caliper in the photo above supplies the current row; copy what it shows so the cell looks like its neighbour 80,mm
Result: 20.0,mm
